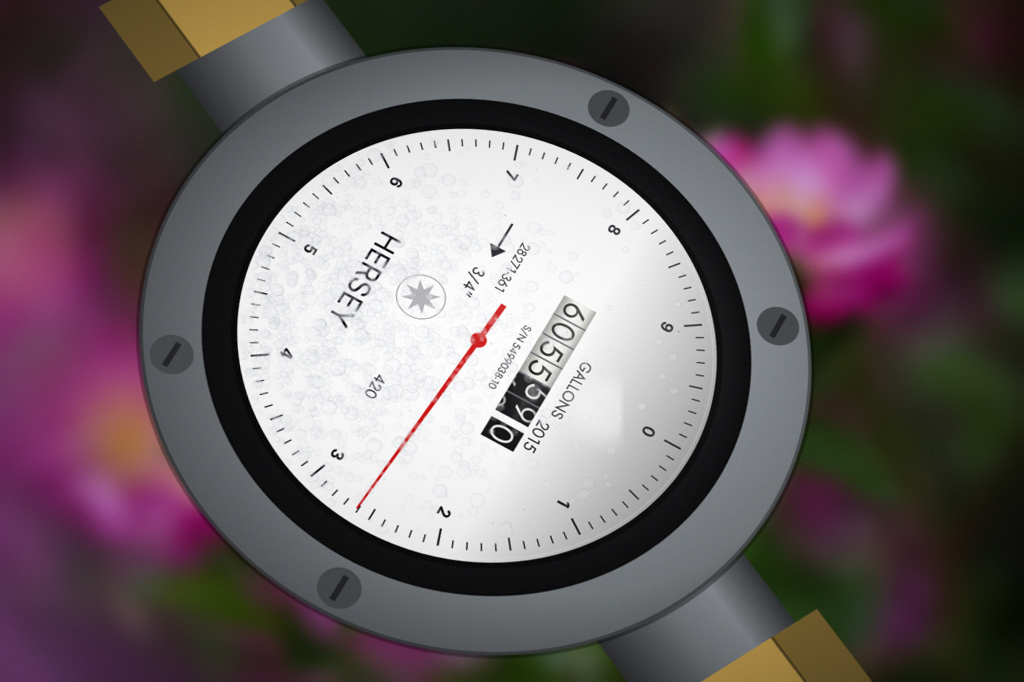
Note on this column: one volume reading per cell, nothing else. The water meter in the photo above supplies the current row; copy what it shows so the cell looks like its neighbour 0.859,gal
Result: 6055592.6,gal
